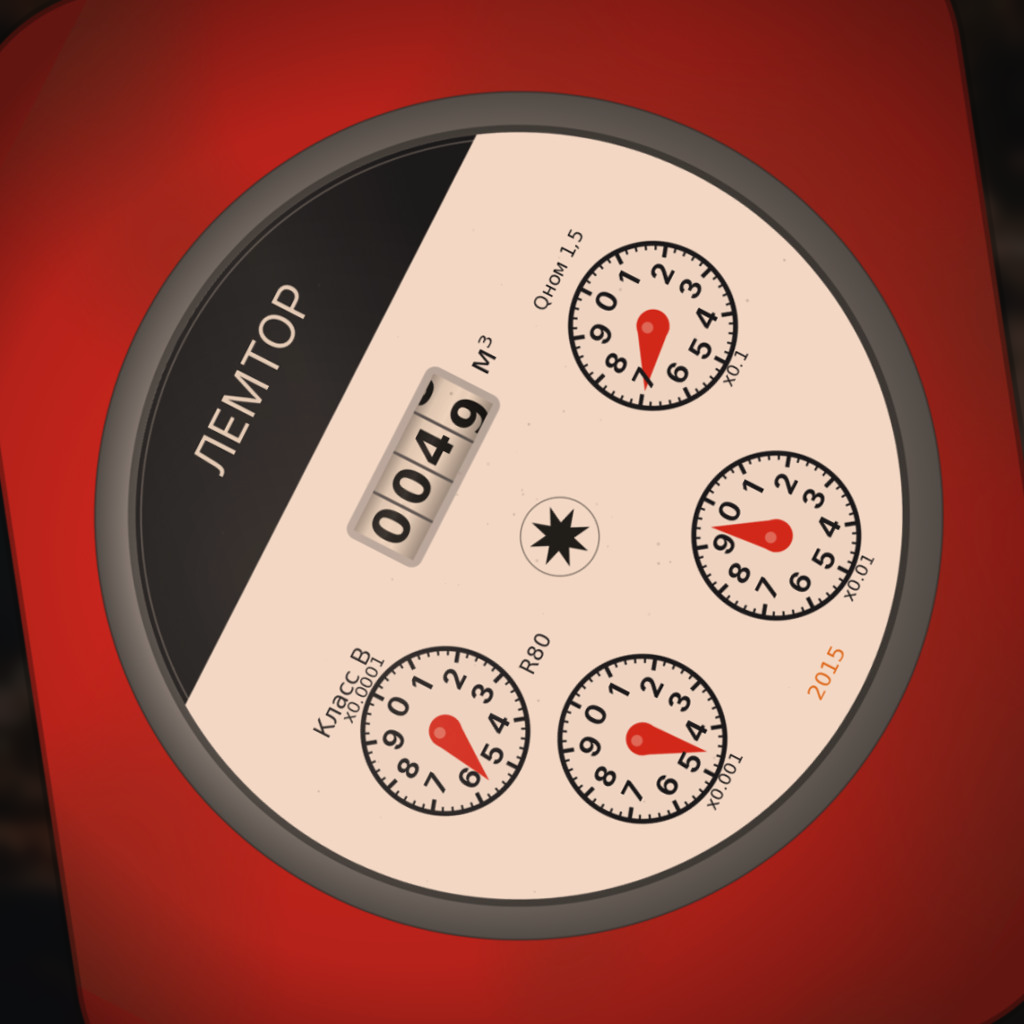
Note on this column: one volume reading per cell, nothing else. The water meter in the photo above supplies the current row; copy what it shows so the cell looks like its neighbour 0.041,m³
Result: 48.6945,m³
